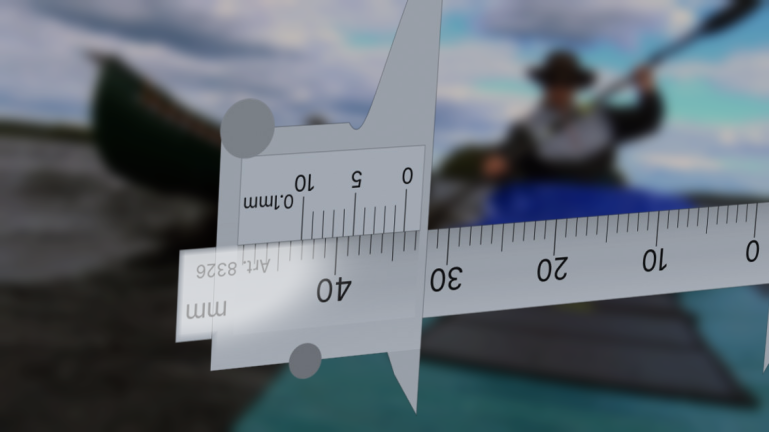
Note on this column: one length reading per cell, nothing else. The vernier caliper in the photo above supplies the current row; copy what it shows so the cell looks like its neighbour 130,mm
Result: 34.1,mm
